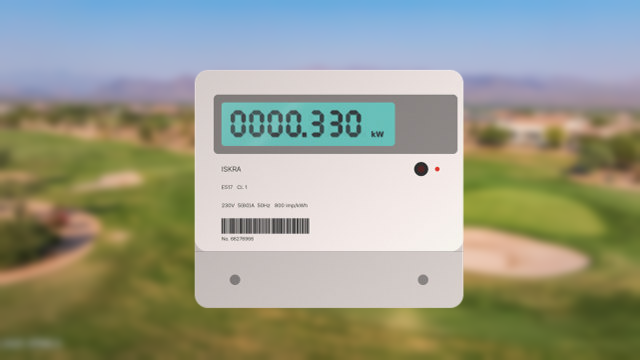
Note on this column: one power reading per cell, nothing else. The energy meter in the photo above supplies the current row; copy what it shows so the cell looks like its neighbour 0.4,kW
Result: 0.330,kW
